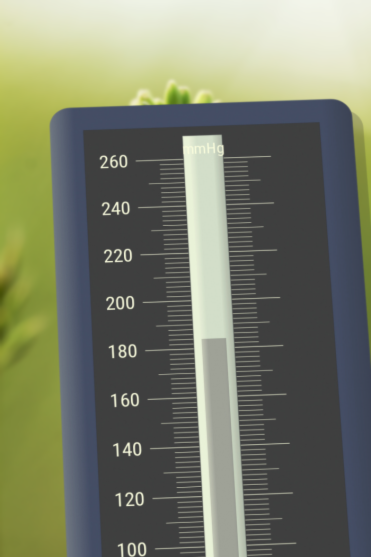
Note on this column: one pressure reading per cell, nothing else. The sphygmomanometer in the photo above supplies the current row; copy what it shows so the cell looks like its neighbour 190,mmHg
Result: 184,mmHg
